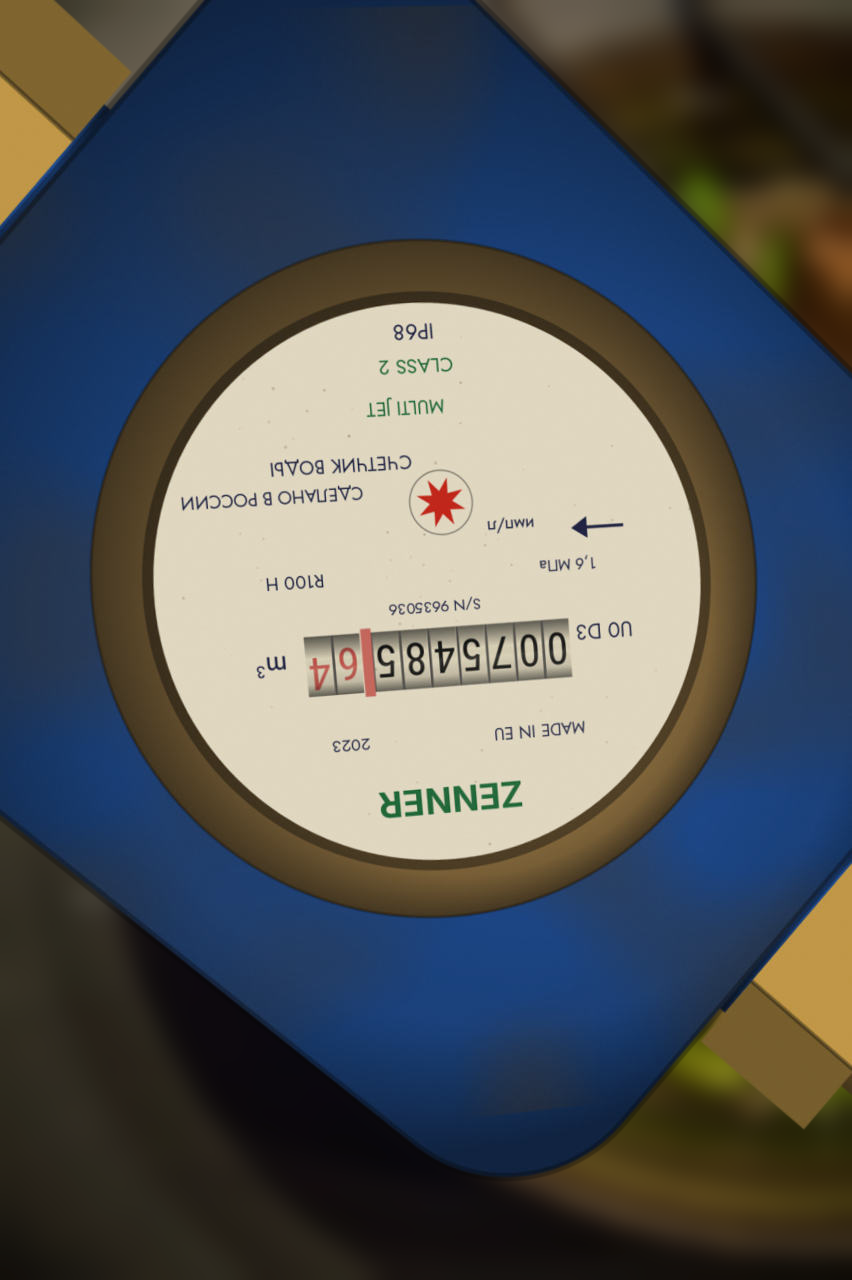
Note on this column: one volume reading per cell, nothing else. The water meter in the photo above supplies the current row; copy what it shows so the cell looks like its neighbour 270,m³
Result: 75485.64,m³
